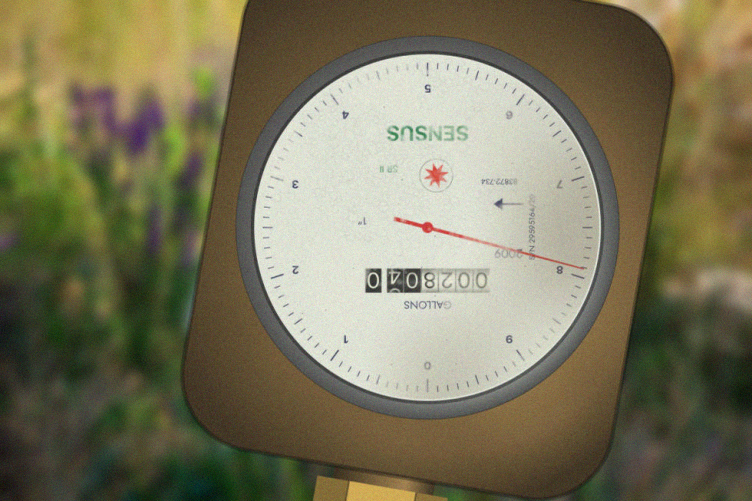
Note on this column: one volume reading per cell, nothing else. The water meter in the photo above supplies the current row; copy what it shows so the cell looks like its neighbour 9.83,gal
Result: 28037.9,gal
